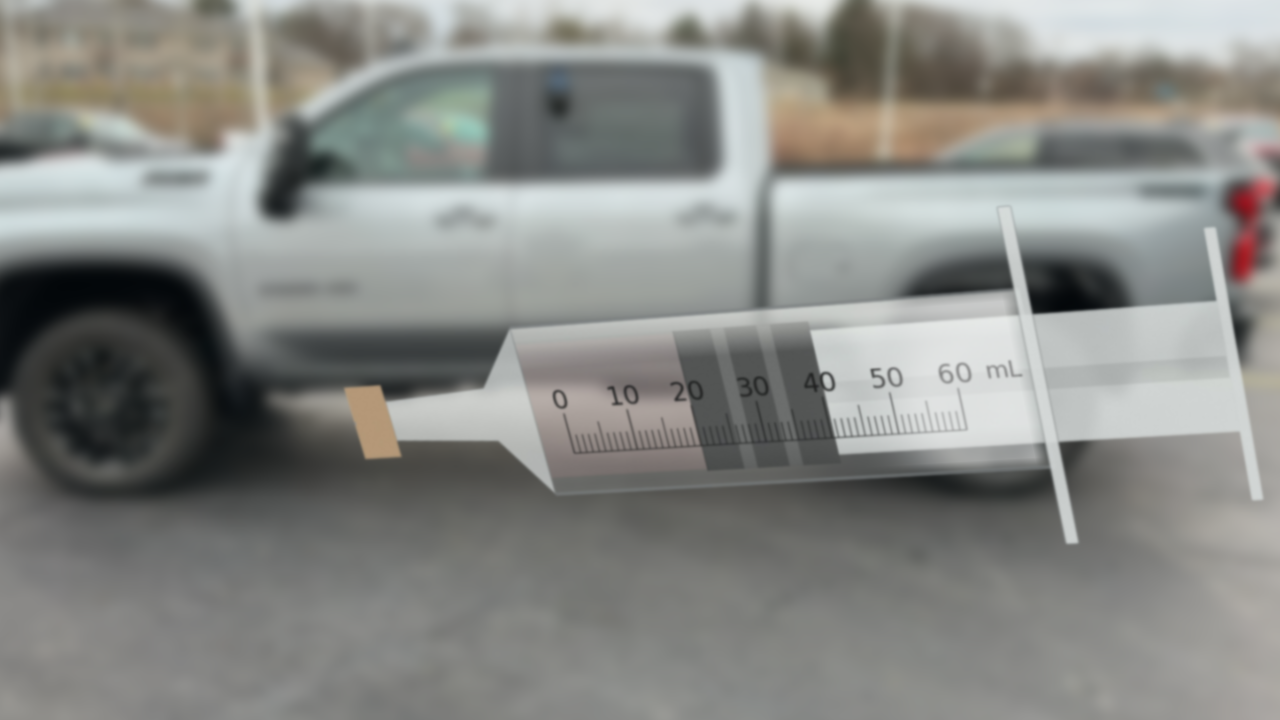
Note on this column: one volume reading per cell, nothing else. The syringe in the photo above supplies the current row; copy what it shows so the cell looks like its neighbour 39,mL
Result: 20,mL
